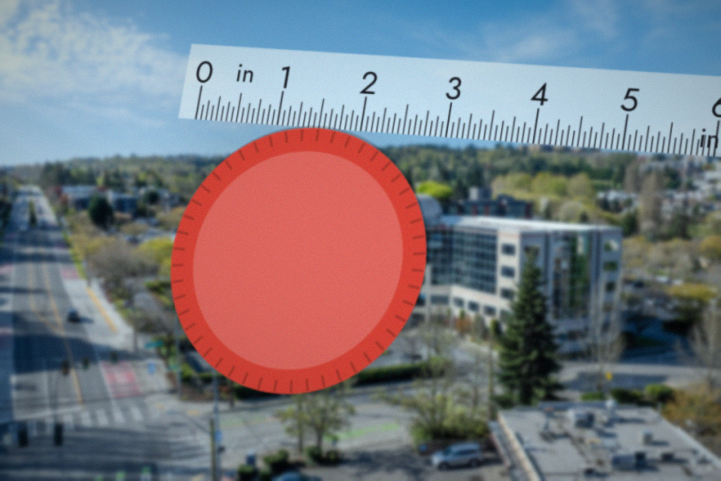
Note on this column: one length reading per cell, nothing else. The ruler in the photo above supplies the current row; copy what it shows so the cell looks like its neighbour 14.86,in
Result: 3,in
